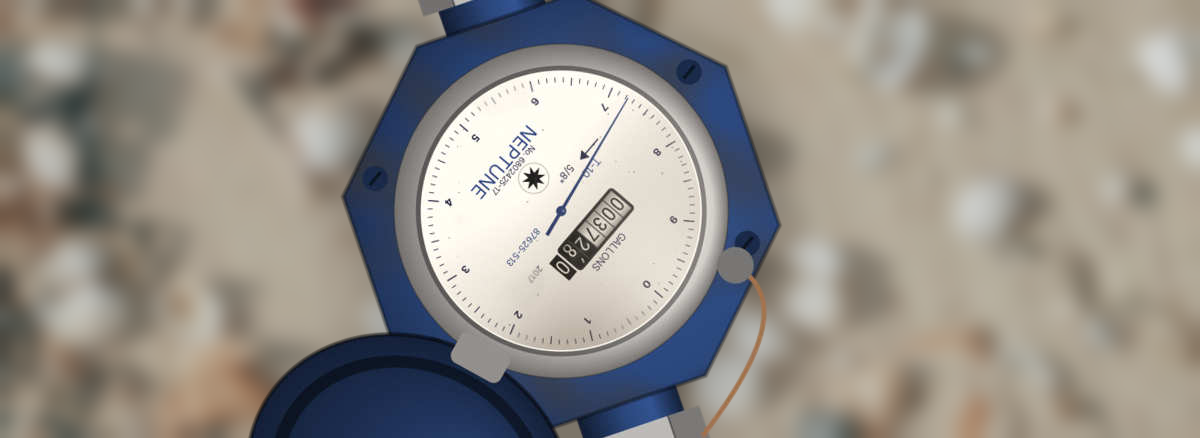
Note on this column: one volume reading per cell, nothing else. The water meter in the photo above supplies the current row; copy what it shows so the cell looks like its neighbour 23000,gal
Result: 37277.2,gal
